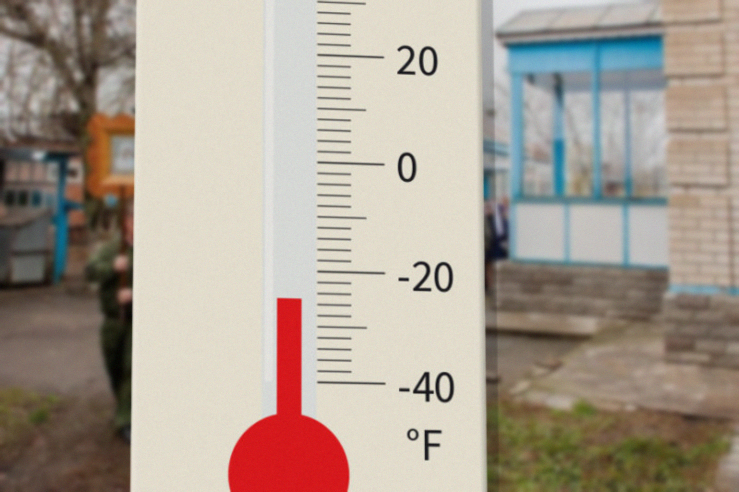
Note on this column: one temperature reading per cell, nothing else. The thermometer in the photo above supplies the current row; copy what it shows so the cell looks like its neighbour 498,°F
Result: -25,°F
